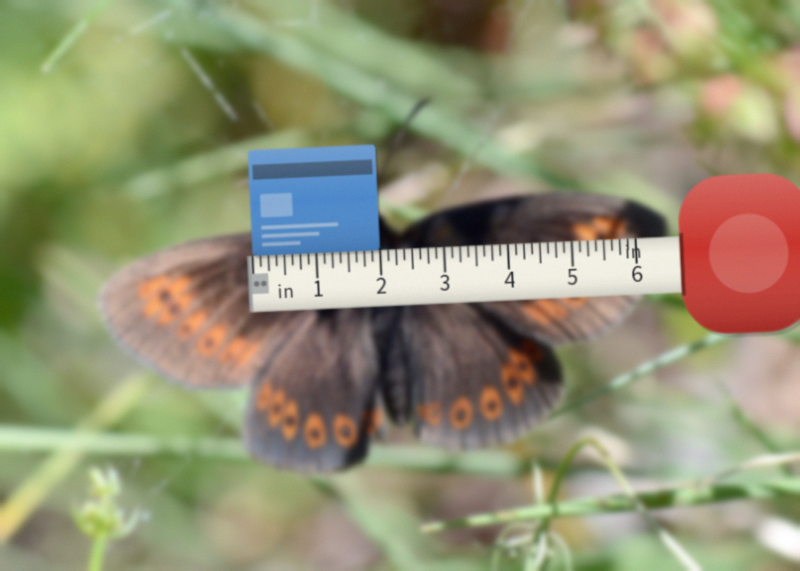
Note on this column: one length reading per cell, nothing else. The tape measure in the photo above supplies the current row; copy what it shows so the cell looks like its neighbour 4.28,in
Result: 2,in
